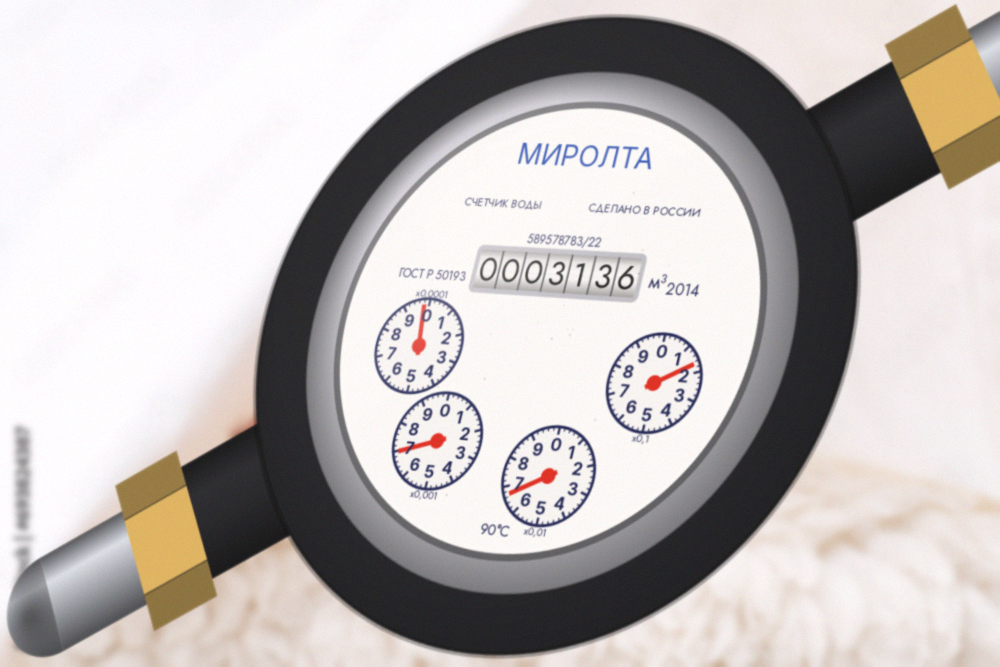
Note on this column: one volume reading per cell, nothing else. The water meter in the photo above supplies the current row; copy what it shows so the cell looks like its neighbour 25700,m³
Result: 3136.1669,m³
